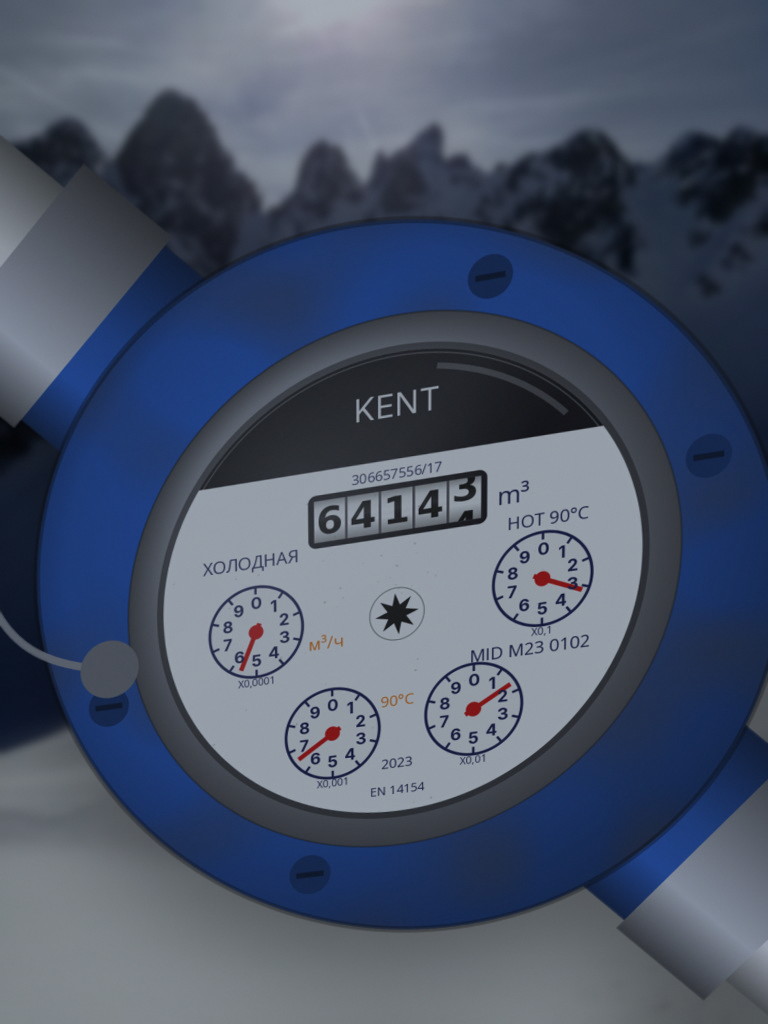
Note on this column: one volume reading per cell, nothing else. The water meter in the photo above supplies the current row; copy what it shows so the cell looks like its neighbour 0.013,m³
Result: 64143.3165,m³
